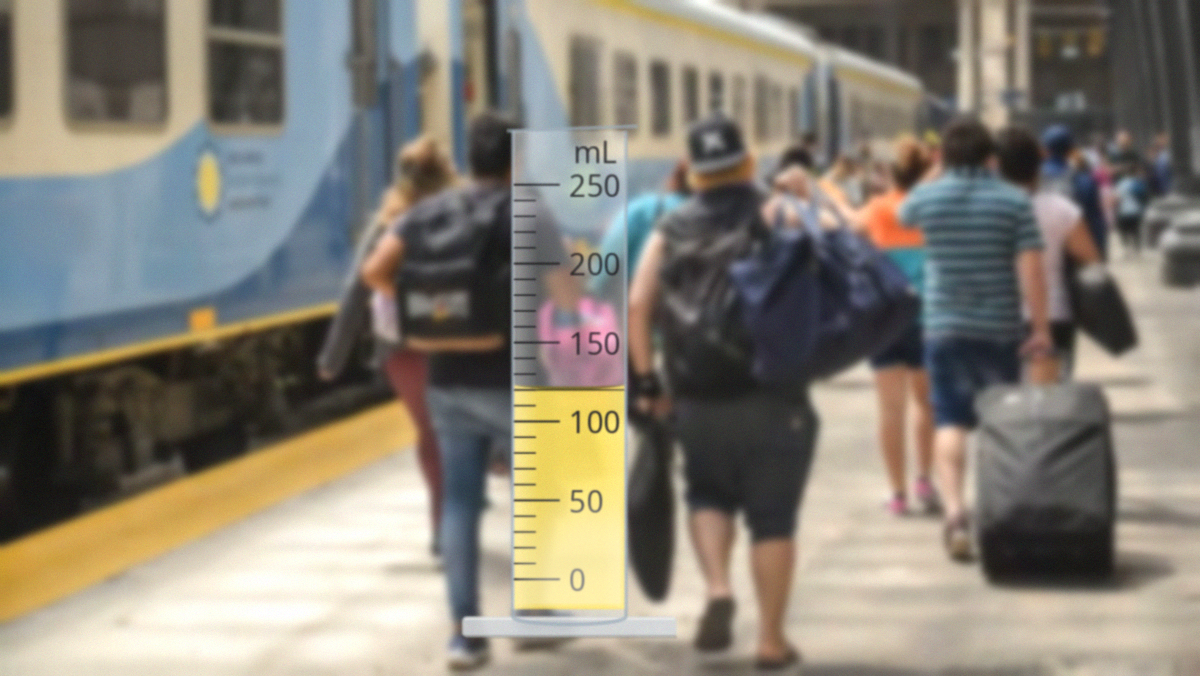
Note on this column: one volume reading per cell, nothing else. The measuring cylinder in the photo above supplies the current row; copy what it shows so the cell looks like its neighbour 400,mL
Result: 120,mL
